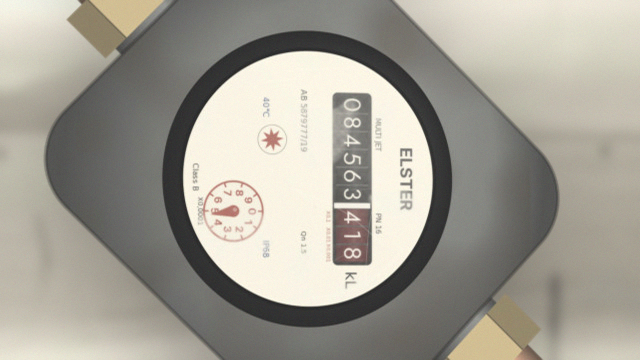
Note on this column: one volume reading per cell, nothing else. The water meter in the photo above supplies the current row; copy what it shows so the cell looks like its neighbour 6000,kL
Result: 84563.4184,kL
